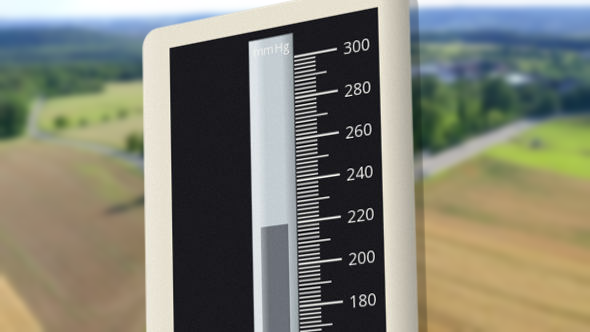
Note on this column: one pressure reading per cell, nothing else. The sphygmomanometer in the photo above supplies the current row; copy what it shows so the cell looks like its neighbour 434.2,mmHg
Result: 220,mmHg
